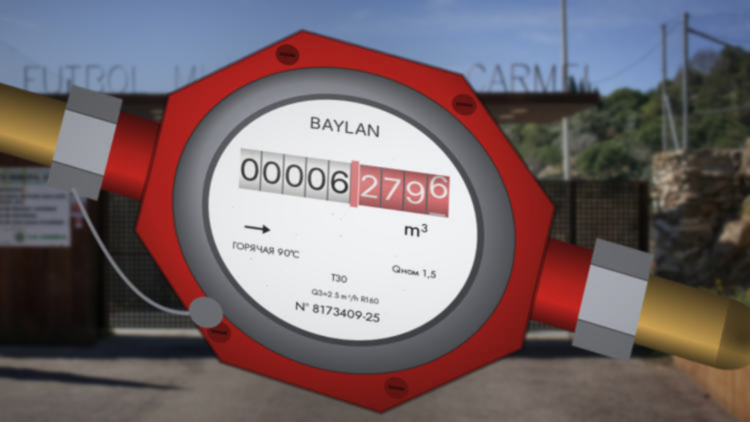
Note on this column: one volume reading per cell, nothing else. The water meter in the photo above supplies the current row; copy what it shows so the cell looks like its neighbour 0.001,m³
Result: 6.2796,m³
